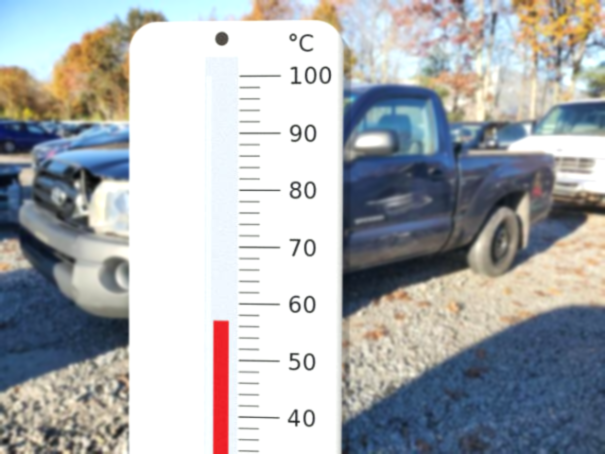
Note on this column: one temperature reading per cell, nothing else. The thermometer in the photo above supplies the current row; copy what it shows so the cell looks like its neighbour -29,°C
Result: 57,°C
